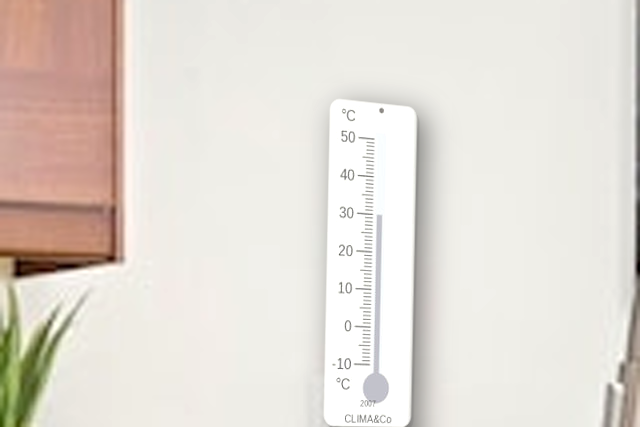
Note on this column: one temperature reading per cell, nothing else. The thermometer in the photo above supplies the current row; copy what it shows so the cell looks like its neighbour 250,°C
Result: 30,°C
